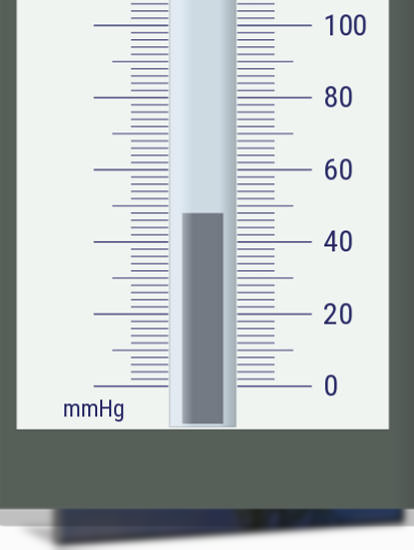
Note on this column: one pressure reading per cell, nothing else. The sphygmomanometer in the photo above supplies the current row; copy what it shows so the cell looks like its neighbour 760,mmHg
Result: 48,mmHg
